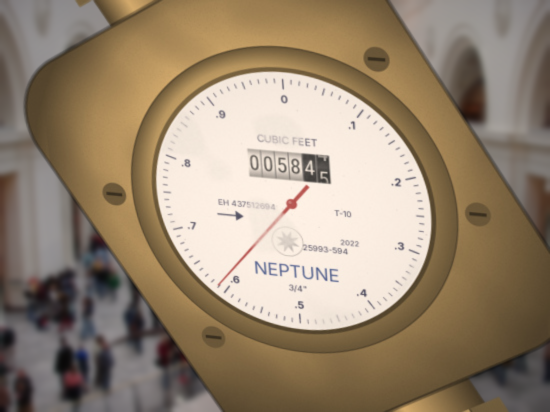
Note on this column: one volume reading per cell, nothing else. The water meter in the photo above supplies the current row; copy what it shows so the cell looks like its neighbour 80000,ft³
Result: 5844.61,ft³
